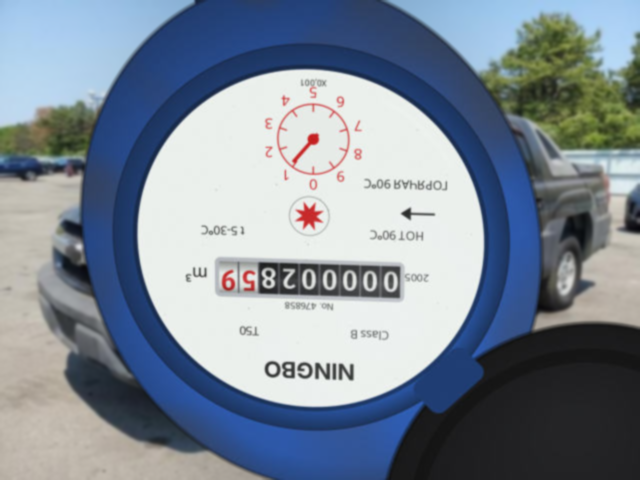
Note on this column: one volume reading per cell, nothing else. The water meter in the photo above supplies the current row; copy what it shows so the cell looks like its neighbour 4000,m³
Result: 28.591,m³
